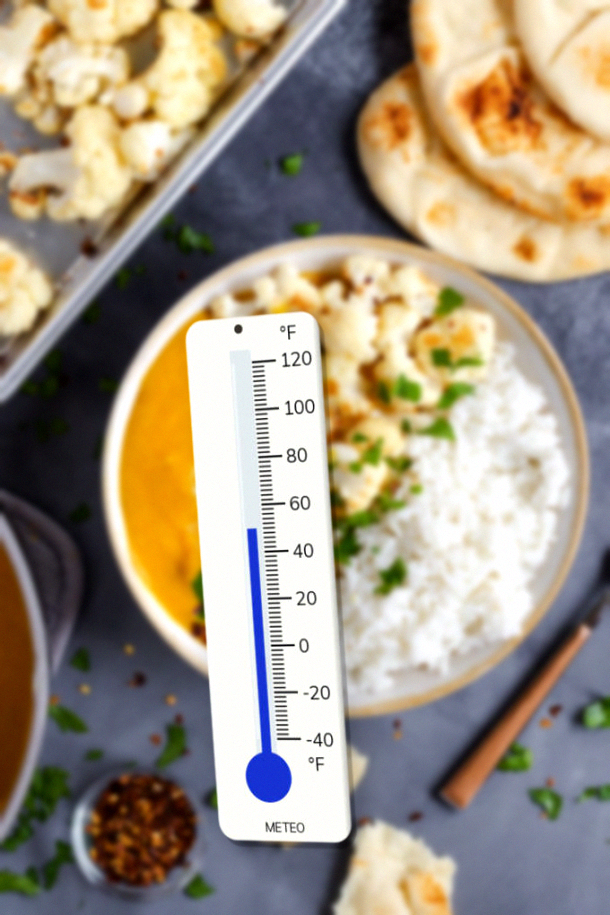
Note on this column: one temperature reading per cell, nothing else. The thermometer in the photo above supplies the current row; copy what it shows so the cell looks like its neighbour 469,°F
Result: 50,°F
